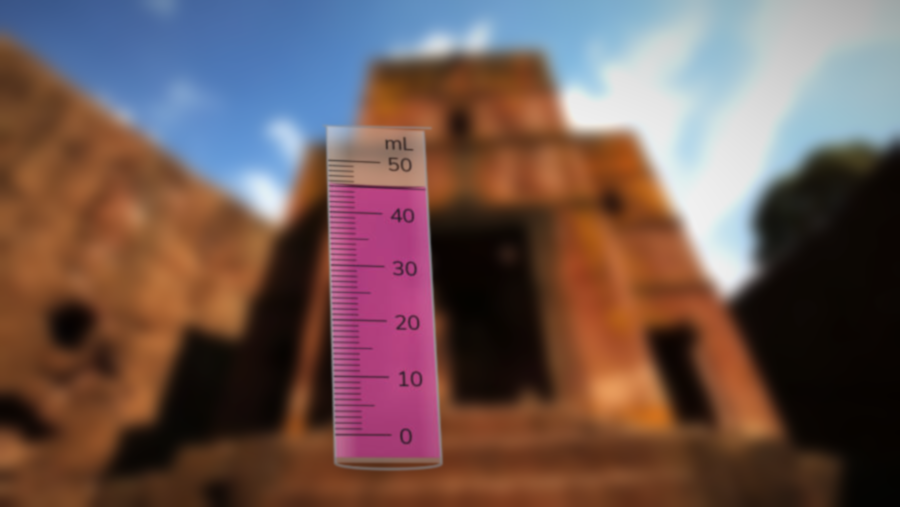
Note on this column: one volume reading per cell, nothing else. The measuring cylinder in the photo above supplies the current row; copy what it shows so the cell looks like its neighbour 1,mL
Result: 45,mL
